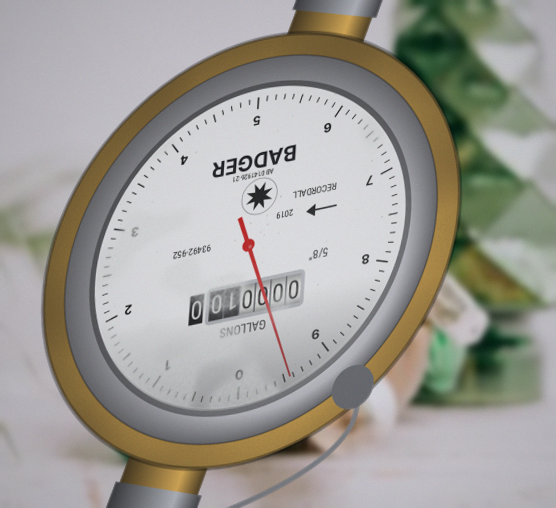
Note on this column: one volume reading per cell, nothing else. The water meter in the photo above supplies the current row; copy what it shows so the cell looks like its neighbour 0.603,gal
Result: 99.4,gal
